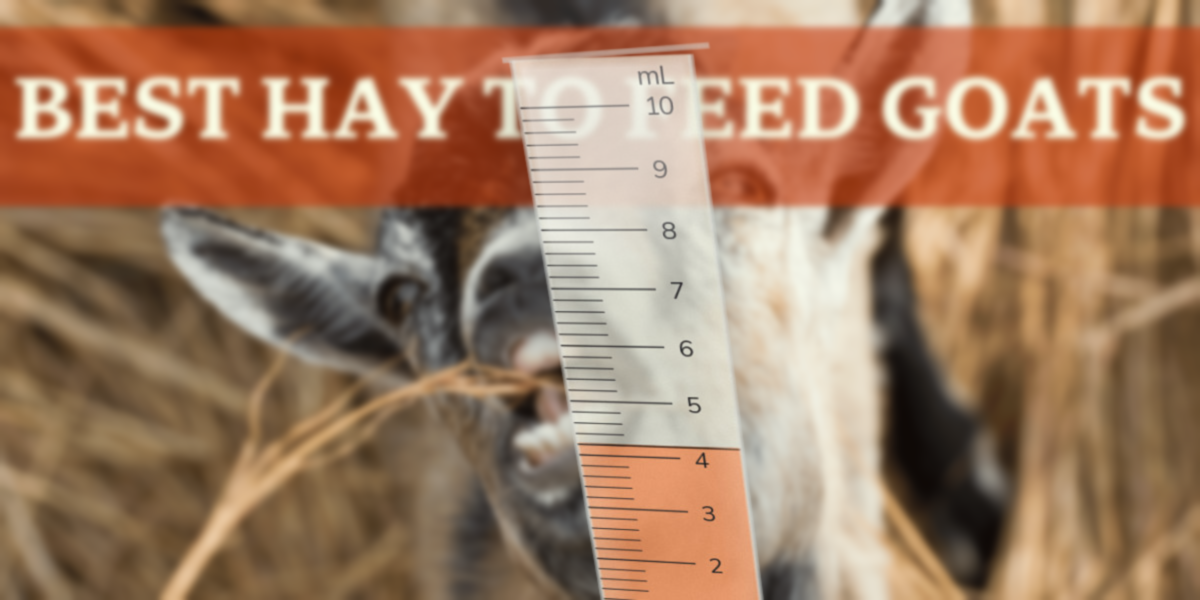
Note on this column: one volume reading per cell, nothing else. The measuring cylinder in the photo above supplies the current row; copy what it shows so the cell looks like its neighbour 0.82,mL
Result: 4.2,mL
